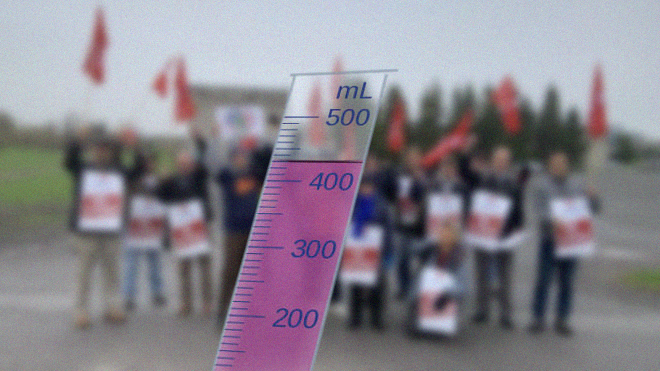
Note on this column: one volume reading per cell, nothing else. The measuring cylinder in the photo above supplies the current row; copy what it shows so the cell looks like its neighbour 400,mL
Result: 430,mL
